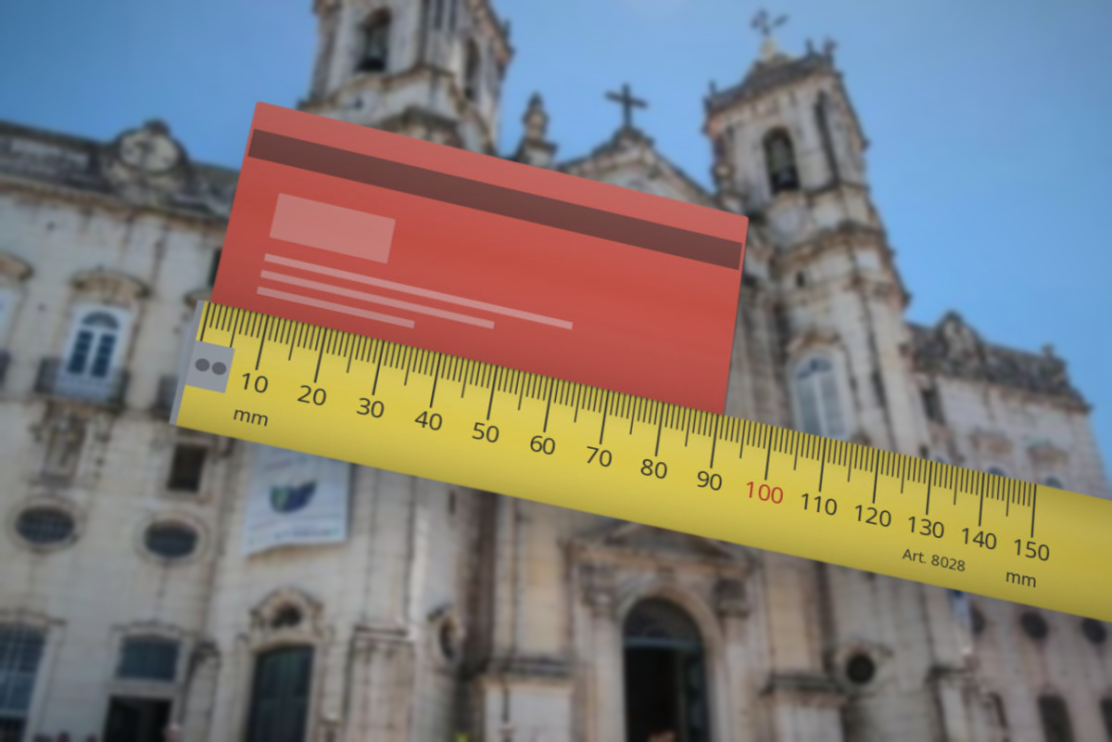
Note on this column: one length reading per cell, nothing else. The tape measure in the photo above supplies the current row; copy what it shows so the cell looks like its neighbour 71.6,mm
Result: 91,mm
